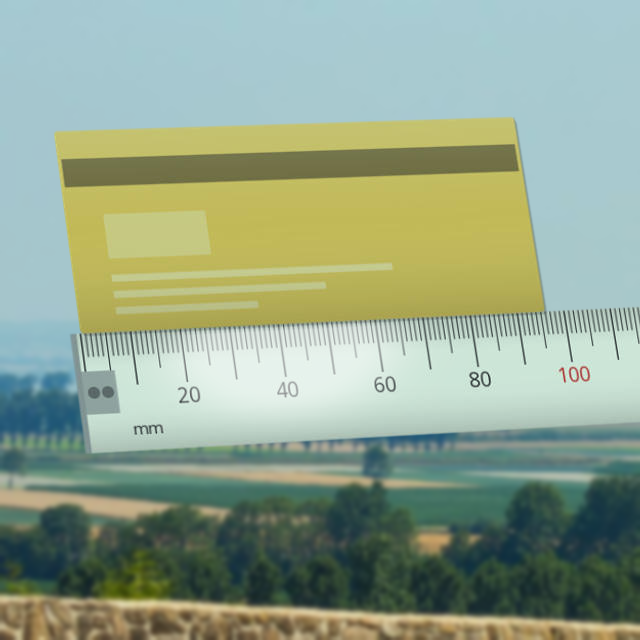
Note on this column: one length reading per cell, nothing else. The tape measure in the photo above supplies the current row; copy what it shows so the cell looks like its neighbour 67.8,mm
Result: 96,mm
